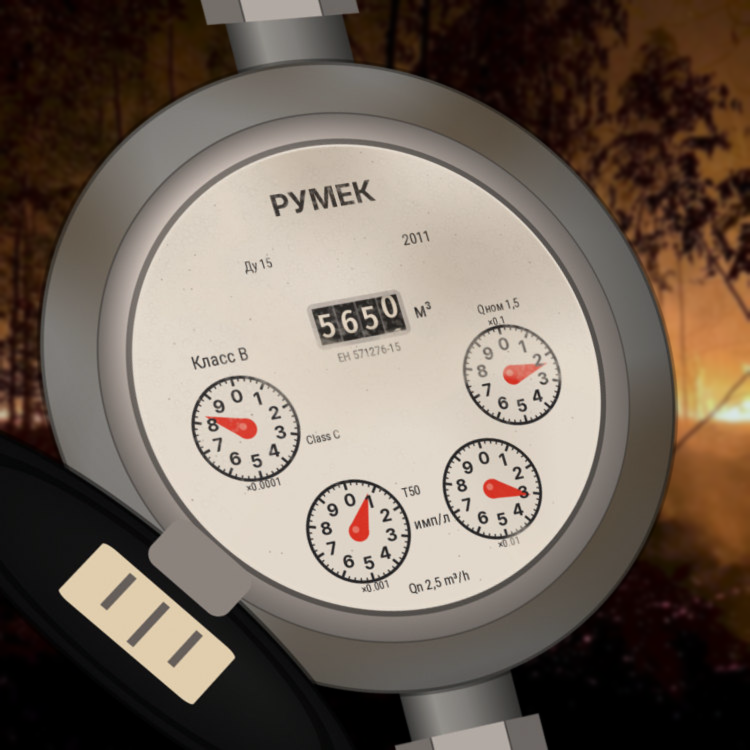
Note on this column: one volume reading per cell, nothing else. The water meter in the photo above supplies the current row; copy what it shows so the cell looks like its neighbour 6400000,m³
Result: 5650.2308,m³
